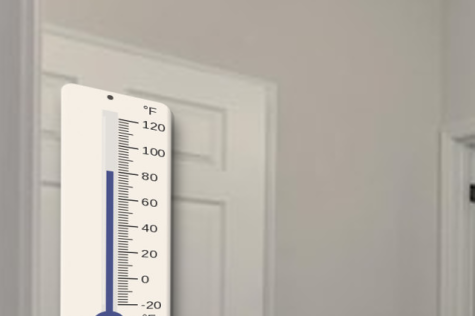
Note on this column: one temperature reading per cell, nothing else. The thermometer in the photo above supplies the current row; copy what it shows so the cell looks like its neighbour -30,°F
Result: 80,°F
